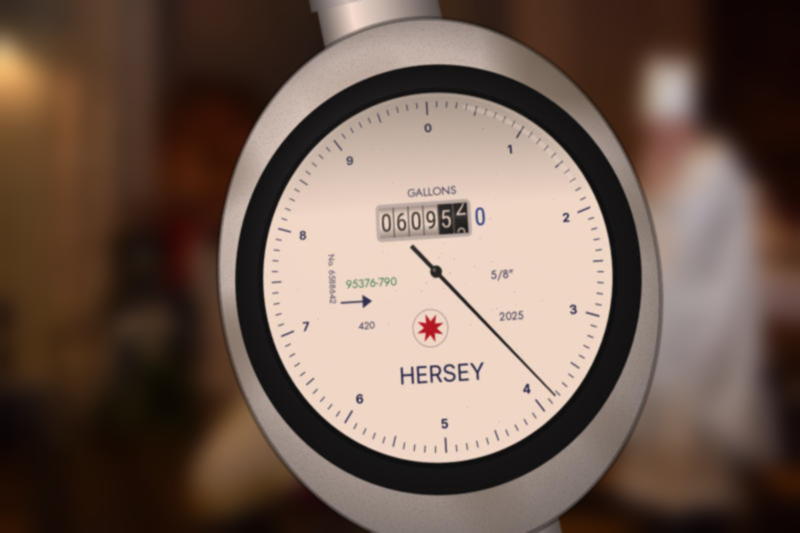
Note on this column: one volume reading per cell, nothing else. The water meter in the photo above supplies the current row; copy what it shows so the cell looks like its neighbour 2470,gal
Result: 609523.8,gal
